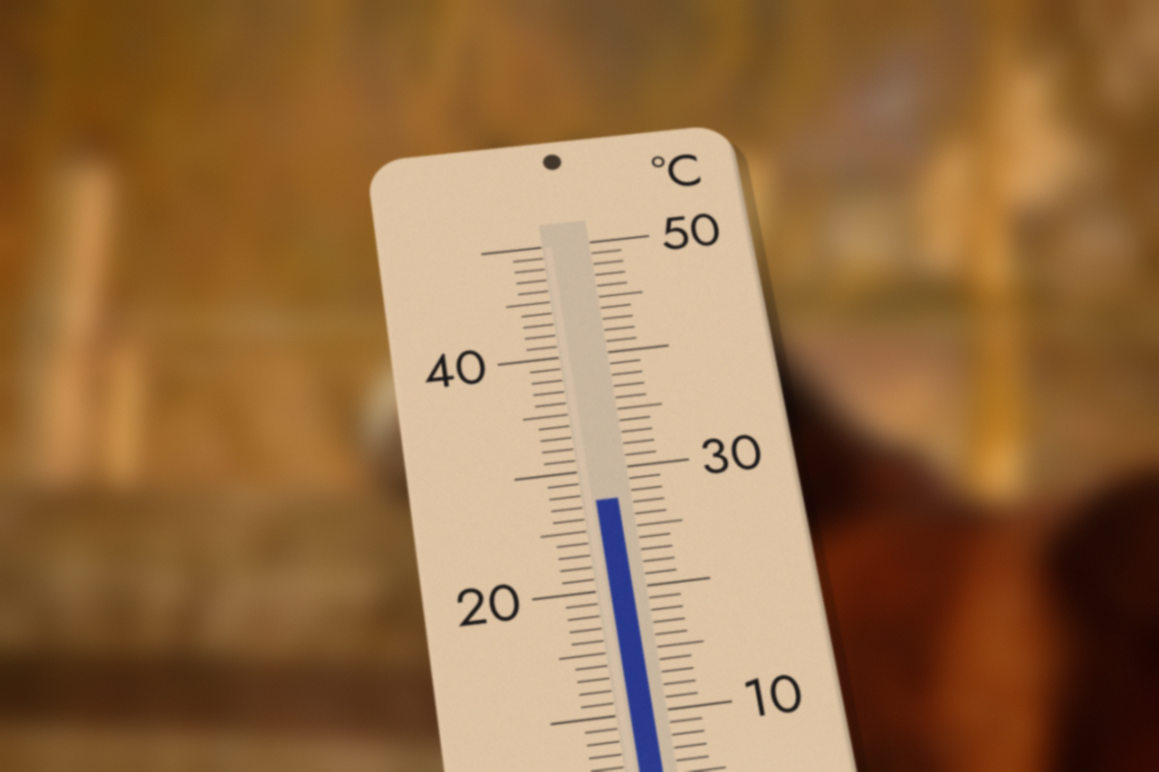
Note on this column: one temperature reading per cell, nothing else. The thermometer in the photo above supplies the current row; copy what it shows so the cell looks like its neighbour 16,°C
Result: 27.5,°C
